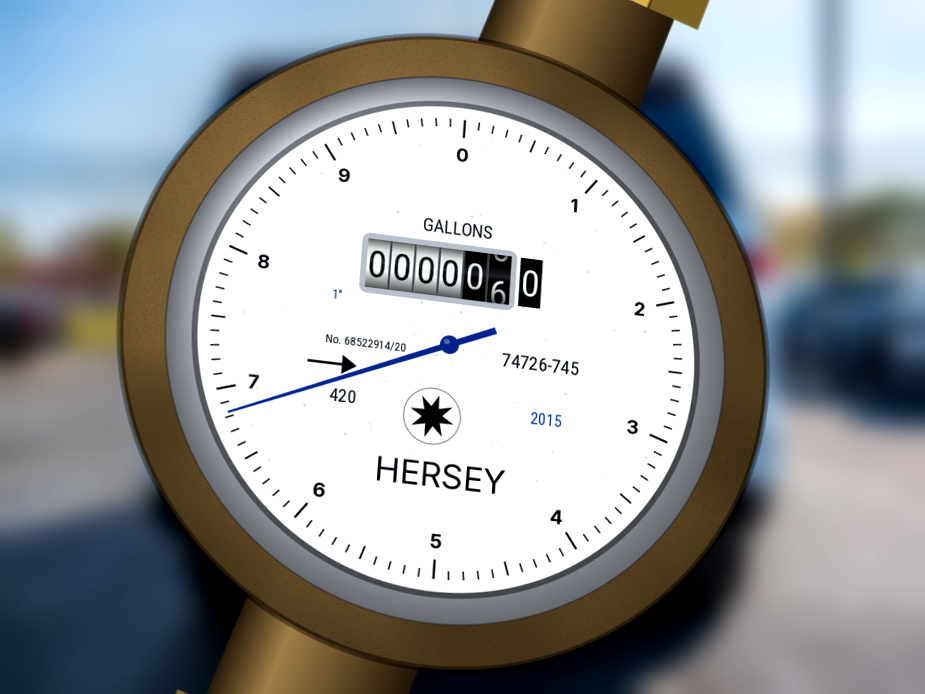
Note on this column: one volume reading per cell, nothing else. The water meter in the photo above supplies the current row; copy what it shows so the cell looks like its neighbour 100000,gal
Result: 56.8,gal
